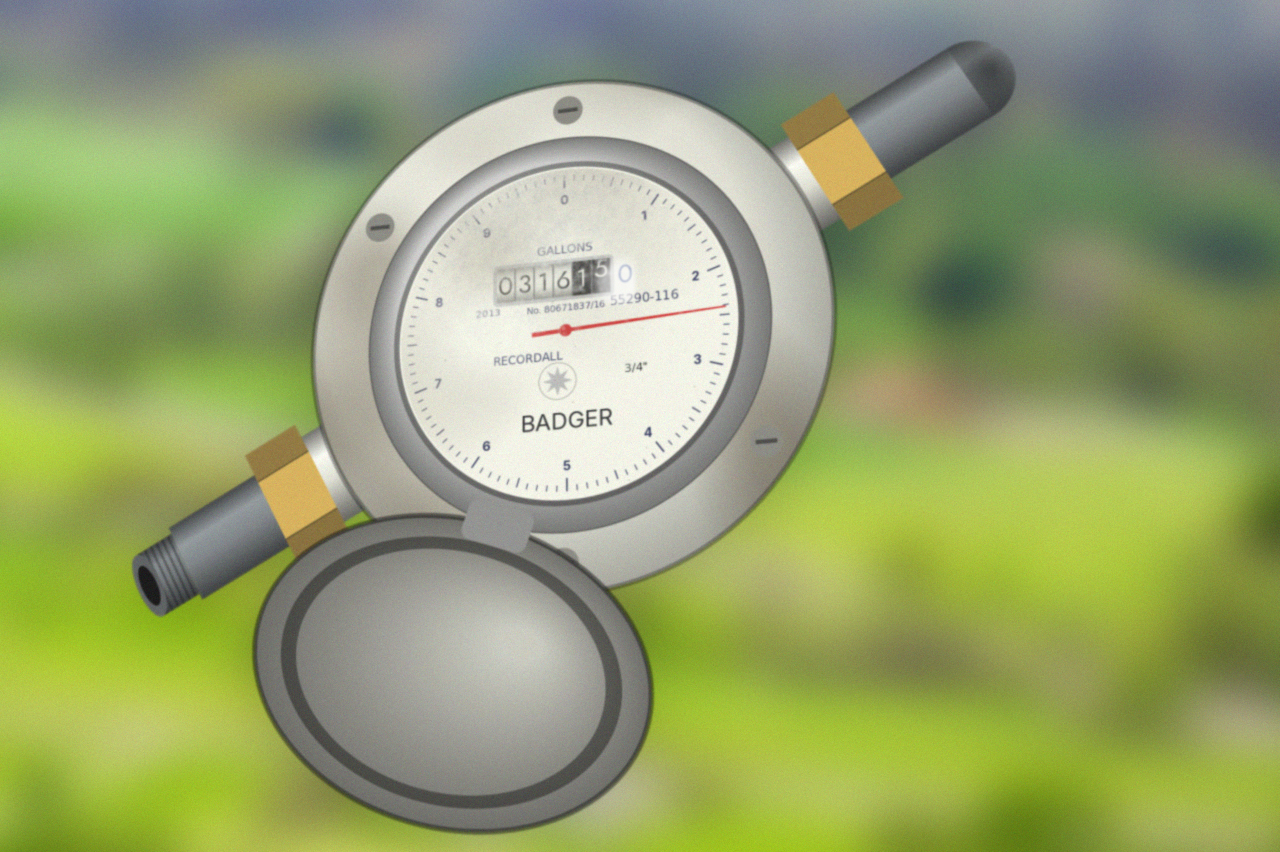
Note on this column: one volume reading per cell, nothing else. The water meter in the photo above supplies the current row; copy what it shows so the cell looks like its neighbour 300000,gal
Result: 316152.4,gal
